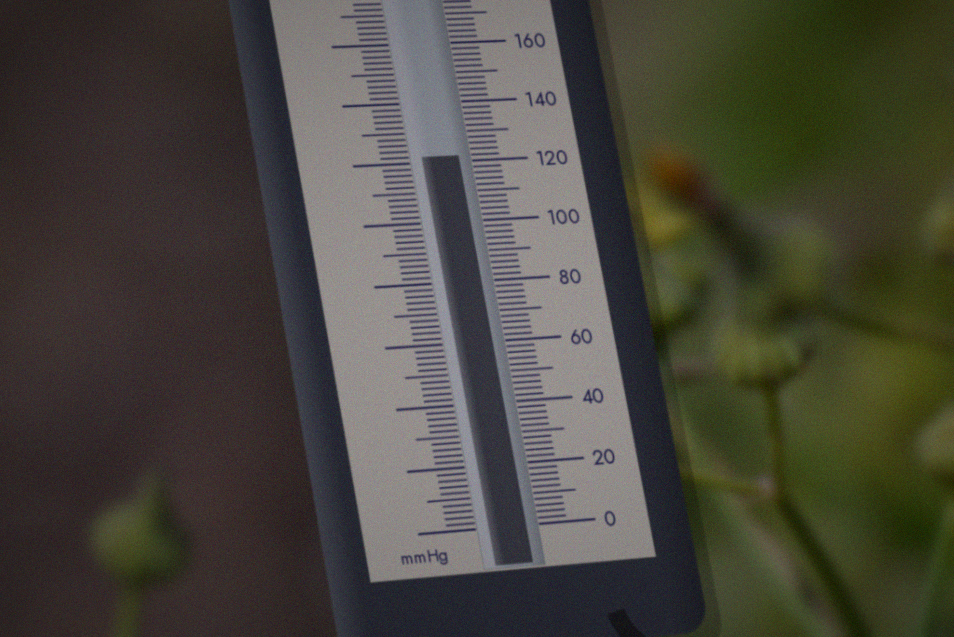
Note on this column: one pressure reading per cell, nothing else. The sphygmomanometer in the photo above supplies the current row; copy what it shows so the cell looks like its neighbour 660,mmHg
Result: 122,mmHg
